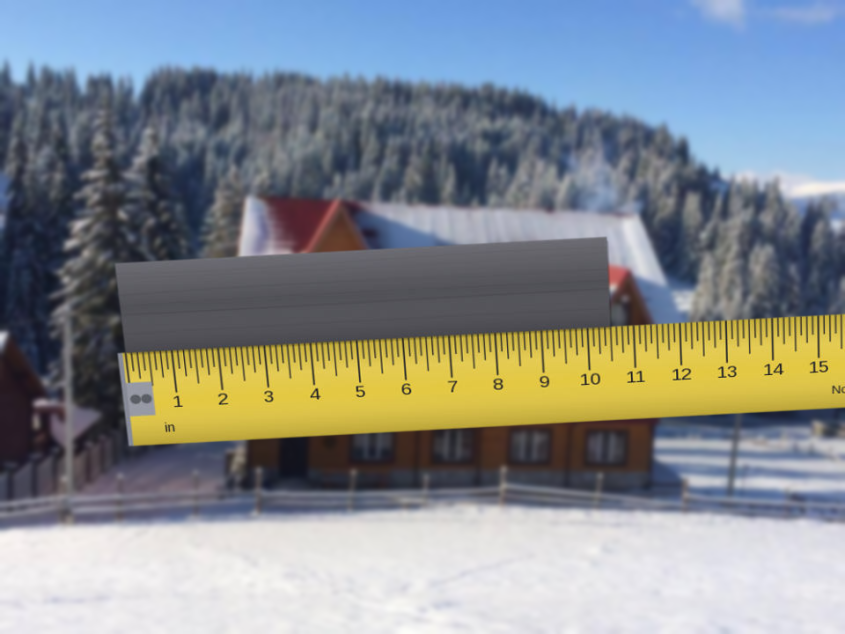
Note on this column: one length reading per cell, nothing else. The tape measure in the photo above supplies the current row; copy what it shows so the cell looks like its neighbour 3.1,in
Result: 10.5,in
